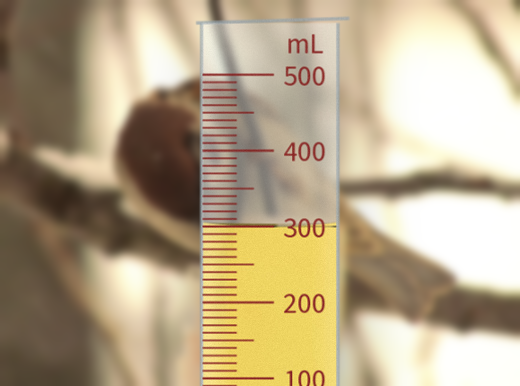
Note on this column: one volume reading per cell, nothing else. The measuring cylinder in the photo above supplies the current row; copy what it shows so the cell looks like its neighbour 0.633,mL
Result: 300,mL
